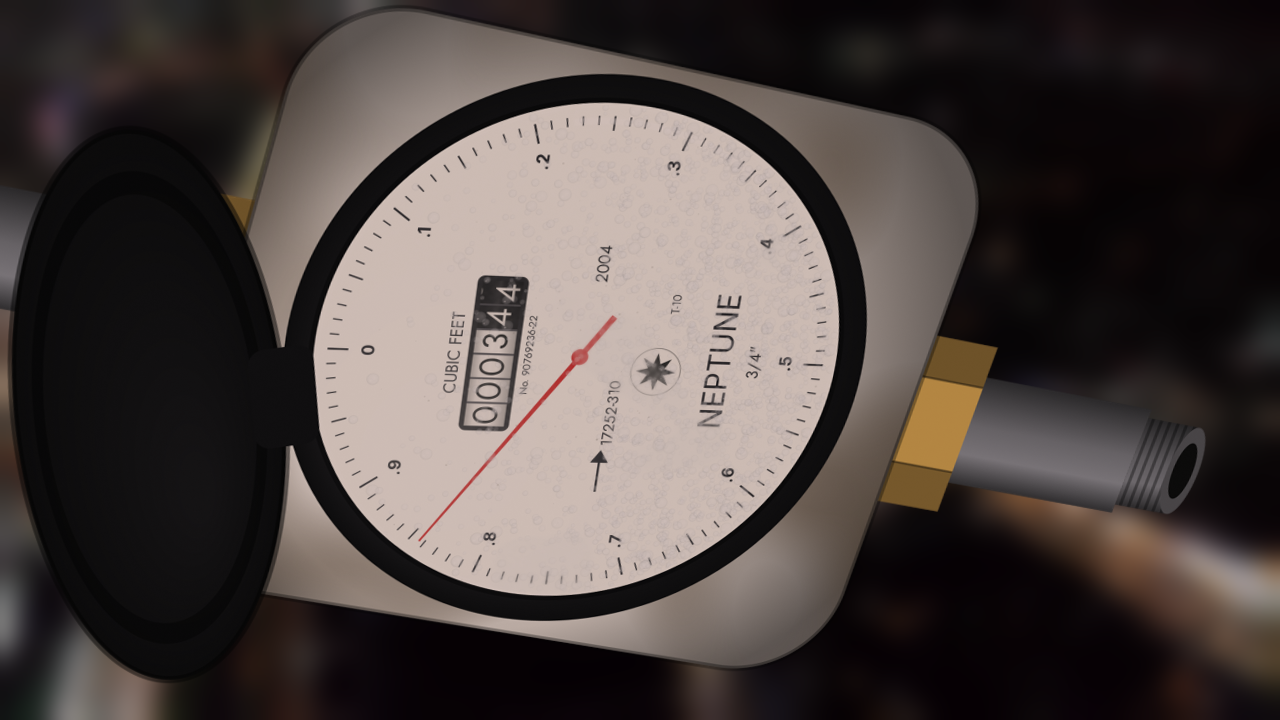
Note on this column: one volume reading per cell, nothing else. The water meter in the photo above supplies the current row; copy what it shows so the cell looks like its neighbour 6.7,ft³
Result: 343.84,ft³
